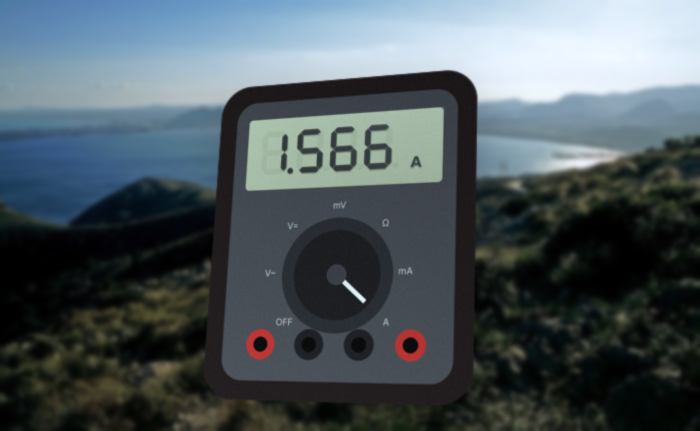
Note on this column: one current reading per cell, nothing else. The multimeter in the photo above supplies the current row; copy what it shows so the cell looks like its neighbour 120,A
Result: 1.566,A
